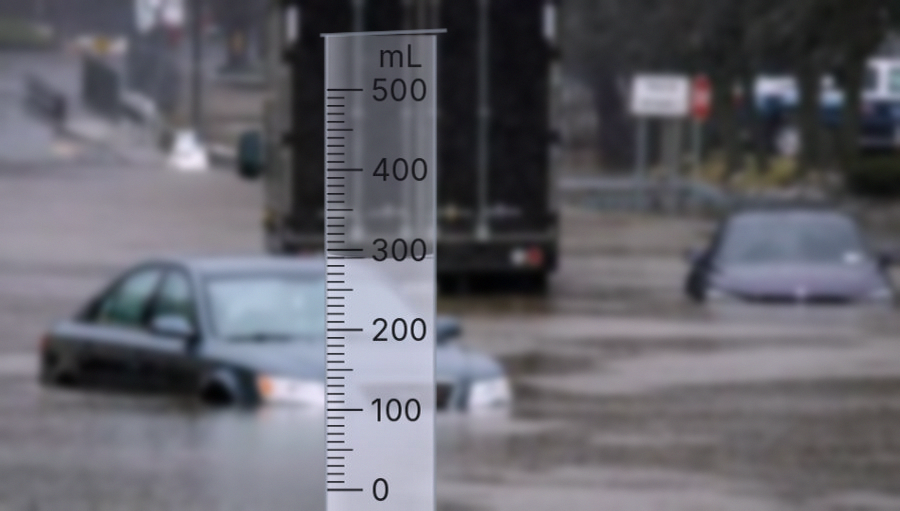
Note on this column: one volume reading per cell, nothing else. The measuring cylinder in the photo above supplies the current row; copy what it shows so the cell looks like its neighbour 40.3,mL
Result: 290,mL
